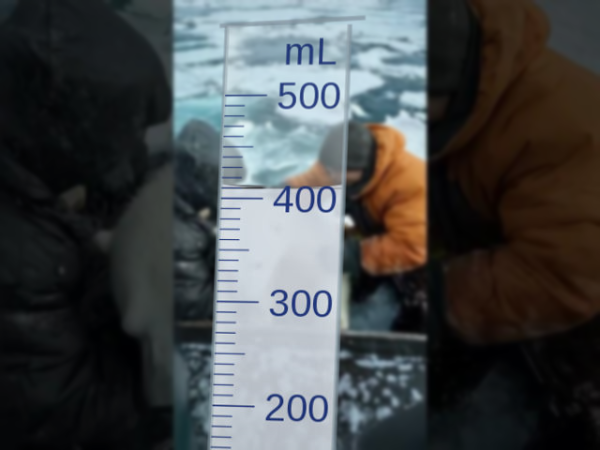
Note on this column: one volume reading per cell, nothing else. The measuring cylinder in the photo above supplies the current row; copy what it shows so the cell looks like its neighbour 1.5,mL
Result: 410,mL
